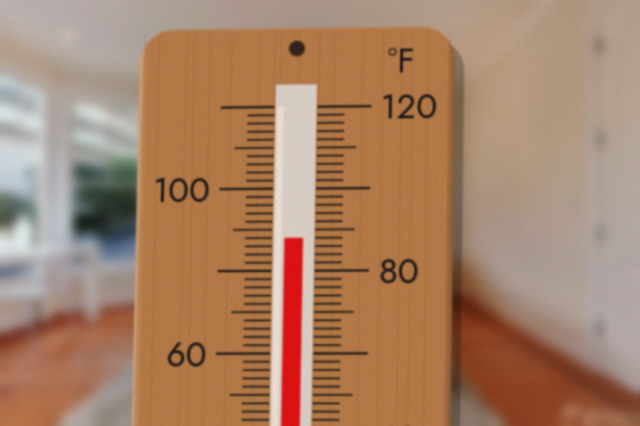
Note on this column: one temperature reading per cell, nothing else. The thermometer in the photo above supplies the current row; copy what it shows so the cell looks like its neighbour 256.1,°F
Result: 88,°F
